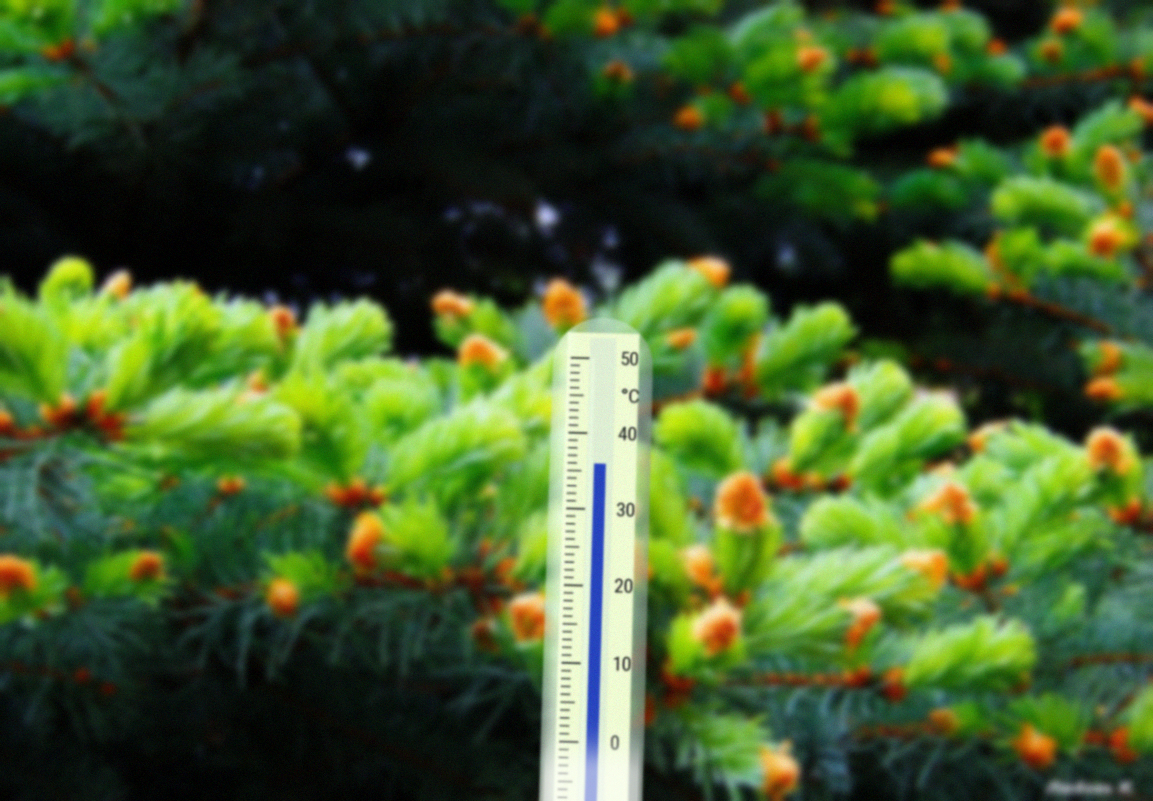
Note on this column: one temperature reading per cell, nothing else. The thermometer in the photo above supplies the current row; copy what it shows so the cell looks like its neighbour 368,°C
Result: 36,°C
